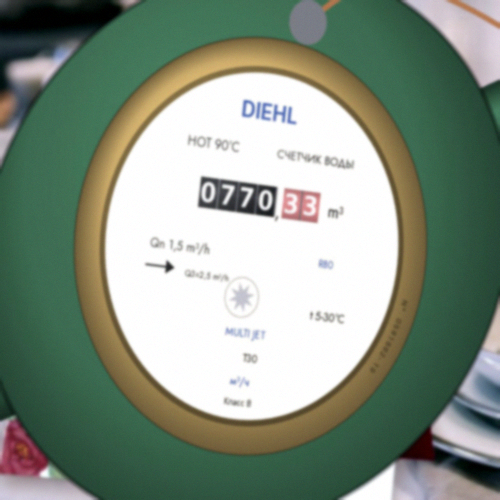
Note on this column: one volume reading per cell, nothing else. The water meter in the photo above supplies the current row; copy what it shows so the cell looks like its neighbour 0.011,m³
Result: 770.33,m³
